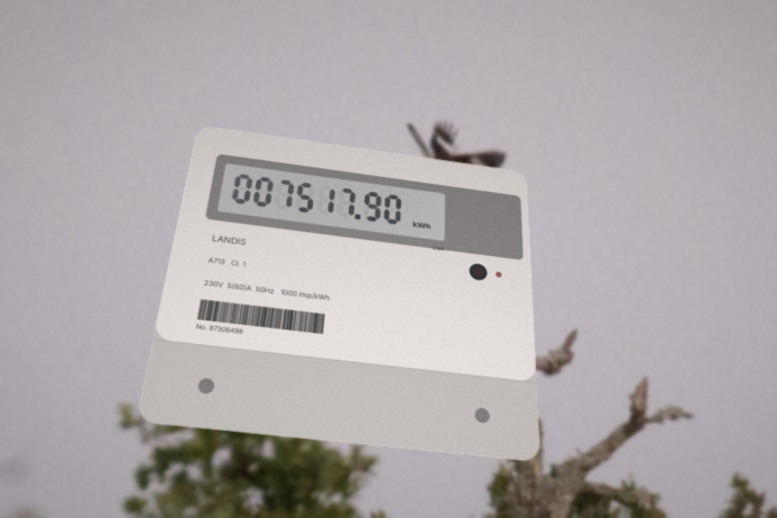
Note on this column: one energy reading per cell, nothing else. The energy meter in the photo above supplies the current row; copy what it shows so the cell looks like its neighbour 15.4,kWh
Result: 7517.90,kWh
